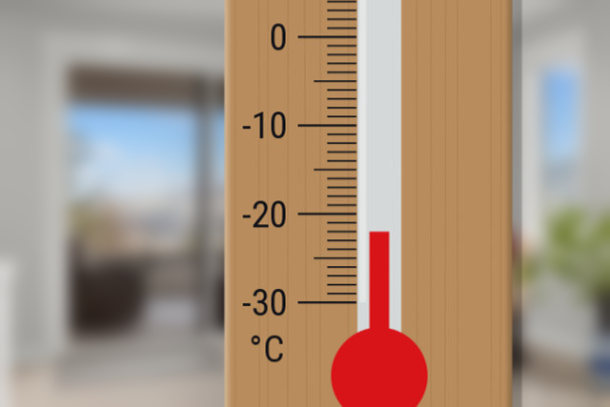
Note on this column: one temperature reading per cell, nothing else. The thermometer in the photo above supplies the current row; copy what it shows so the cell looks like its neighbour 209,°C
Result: -22,°C
